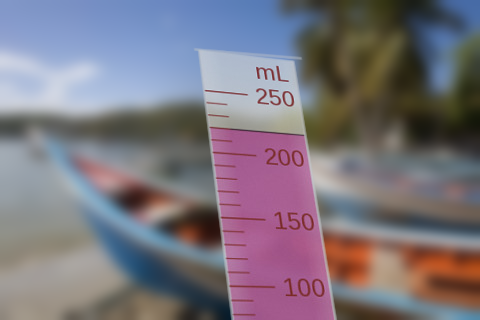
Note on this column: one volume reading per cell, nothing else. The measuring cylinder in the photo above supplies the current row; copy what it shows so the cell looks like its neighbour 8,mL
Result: 220,mL
